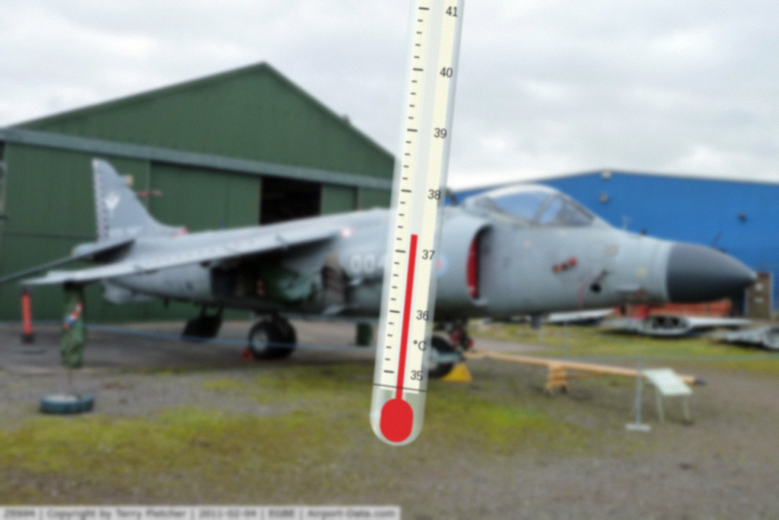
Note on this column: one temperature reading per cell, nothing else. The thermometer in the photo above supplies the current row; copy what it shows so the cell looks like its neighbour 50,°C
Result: 37.3,°C
